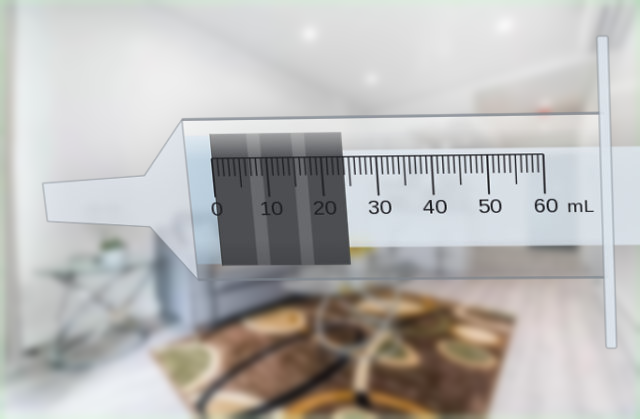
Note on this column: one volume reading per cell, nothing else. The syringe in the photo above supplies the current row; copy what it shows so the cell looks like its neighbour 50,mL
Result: 0,mL
